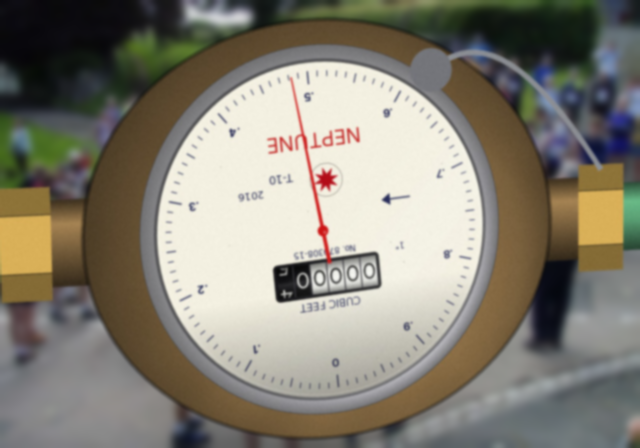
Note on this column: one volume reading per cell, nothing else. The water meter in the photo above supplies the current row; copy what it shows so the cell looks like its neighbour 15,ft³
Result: 4.48,ft³
